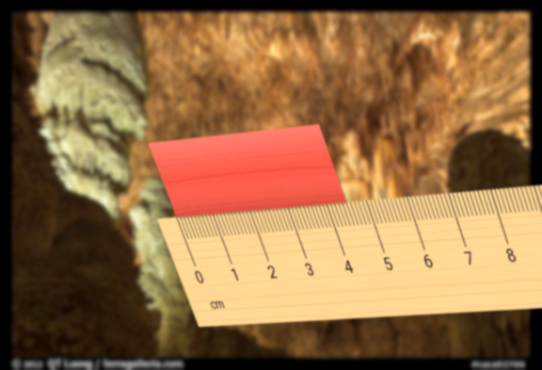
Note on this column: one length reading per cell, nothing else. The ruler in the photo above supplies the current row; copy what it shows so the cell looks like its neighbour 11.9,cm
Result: 4.5,cm
